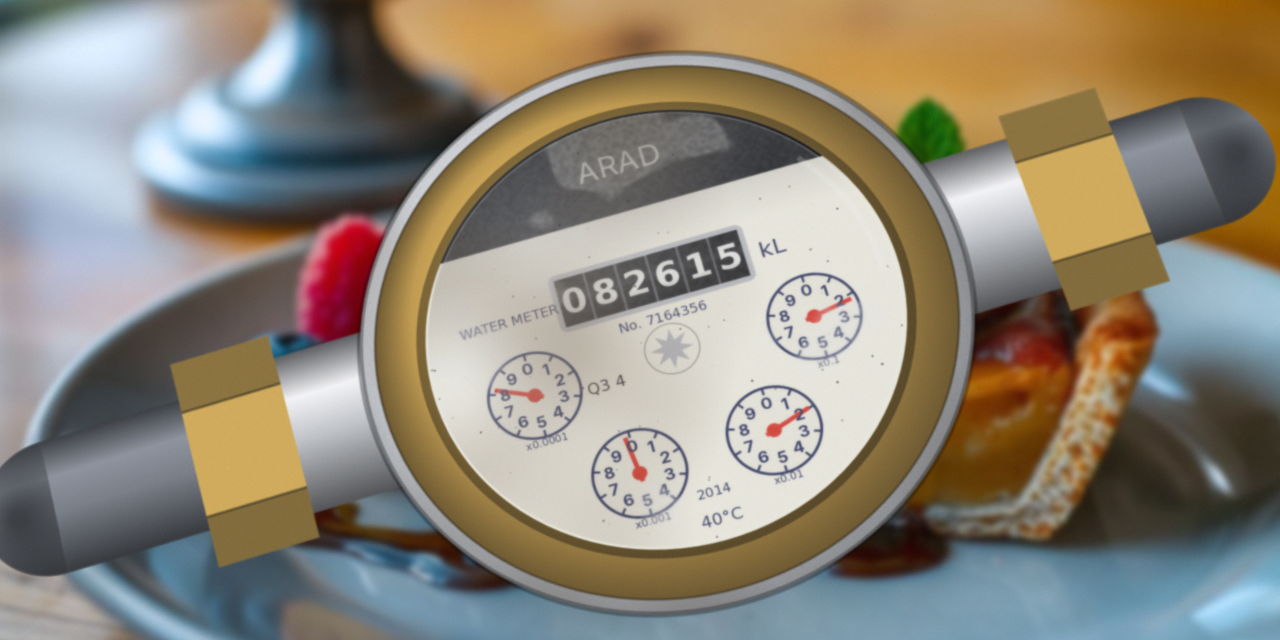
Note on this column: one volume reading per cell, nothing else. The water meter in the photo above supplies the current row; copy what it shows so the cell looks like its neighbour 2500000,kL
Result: 82615.2198,kL
